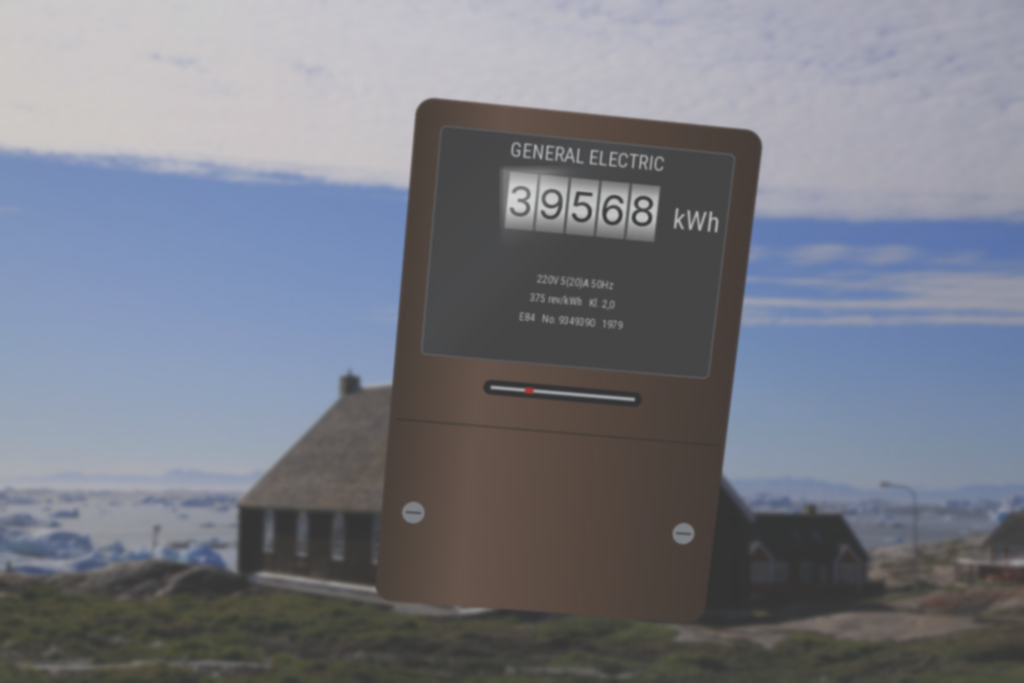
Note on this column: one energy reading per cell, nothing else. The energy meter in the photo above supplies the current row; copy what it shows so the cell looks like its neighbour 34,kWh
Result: 39568,kWh
